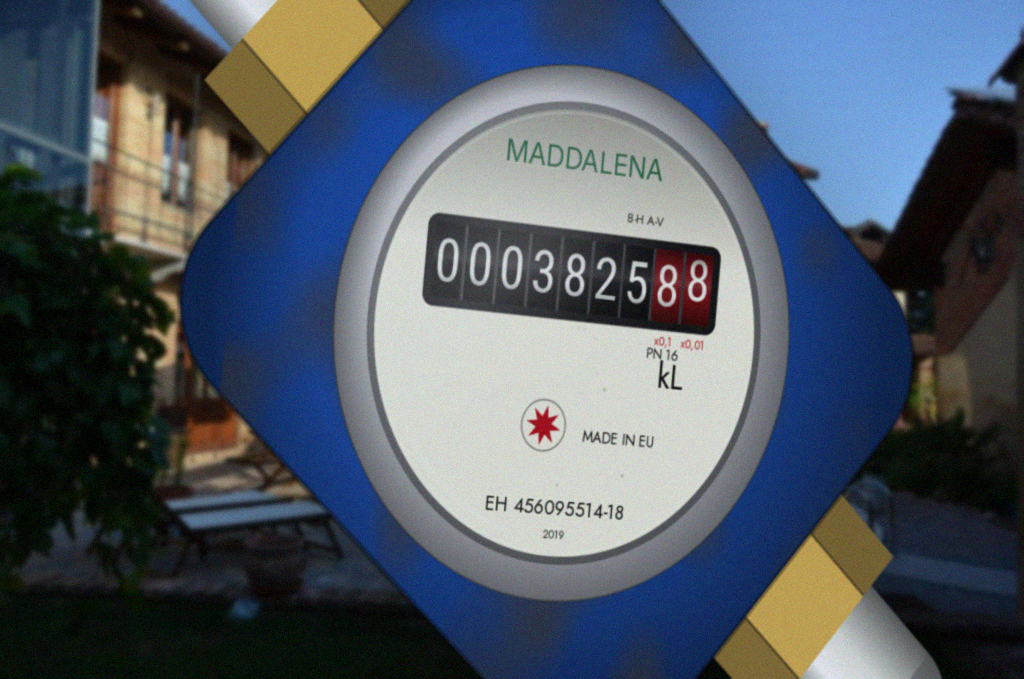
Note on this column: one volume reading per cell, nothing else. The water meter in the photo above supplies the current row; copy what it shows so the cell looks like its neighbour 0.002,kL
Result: 3825.88,kL
